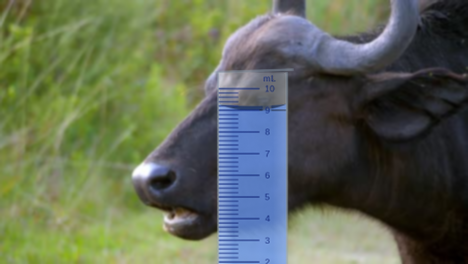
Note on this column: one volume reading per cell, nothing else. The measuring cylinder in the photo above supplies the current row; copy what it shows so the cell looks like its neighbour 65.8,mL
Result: 9,mL
